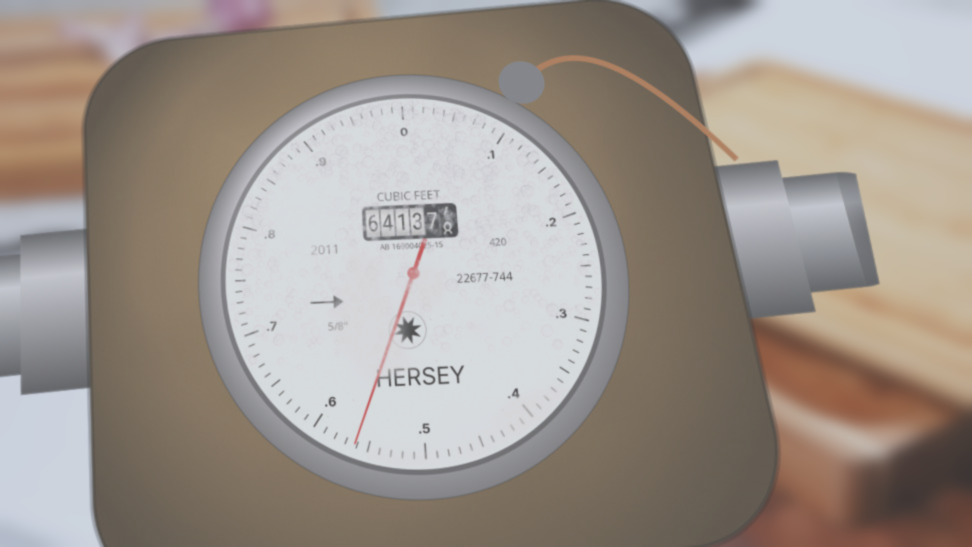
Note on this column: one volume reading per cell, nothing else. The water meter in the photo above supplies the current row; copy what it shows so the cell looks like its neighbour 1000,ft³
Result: 641377.56,ft³
